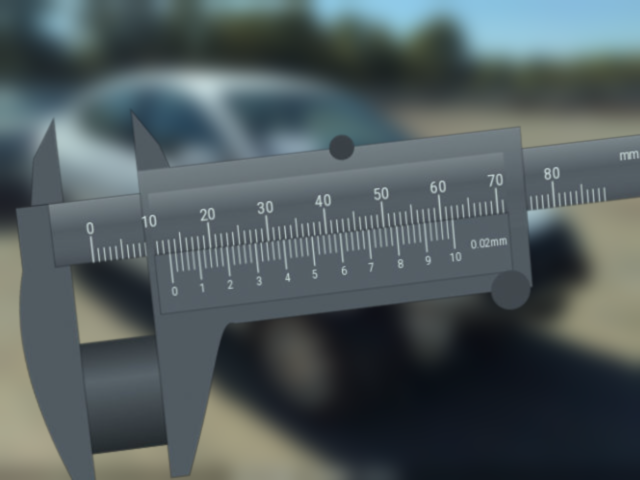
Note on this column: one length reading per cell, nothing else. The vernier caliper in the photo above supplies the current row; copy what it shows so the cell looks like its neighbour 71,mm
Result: 13.0,mm
